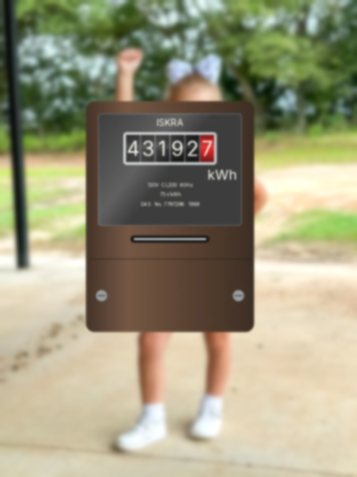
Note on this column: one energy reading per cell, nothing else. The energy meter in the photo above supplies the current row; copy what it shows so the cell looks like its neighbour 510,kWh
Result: 43192.7,kWh
